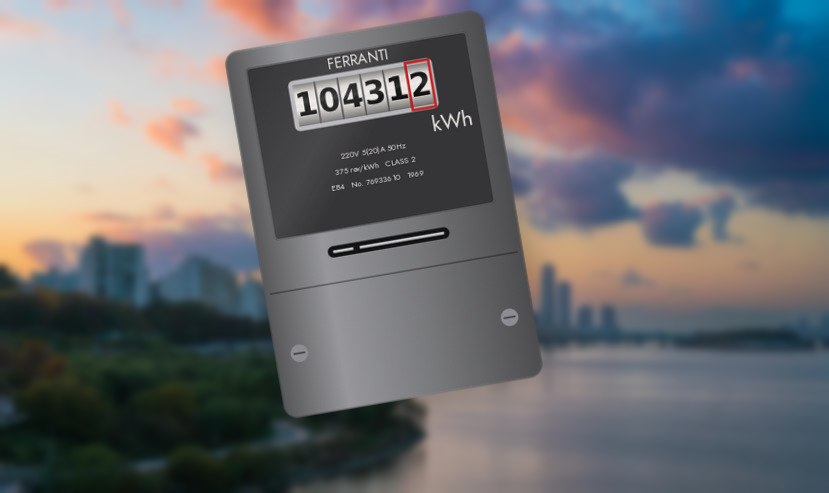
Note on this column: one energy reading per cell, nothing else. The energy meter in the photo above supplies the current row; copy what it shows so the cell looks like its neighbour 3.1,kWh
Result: 10431.2,kWh
